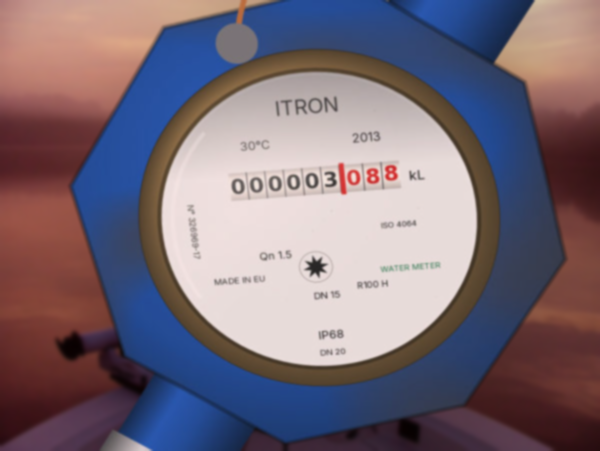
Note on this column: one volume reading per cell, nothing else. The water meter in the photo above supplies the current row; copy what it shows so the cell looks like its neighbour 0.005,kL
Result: 3.088,kL
